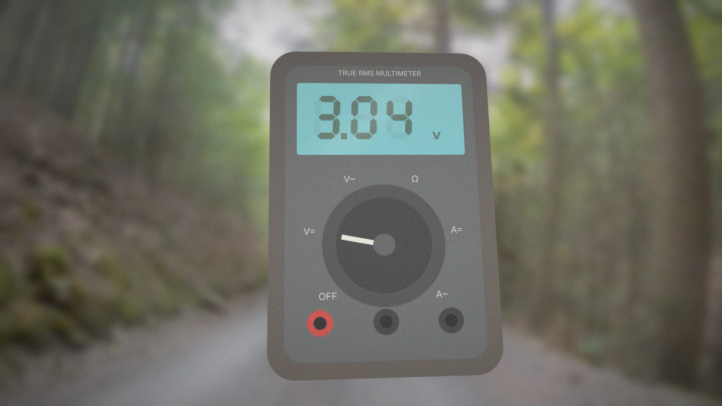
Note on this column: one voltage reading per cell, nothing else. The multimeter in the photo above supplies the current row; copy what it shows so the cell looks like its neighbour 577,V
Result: 3.04,V
